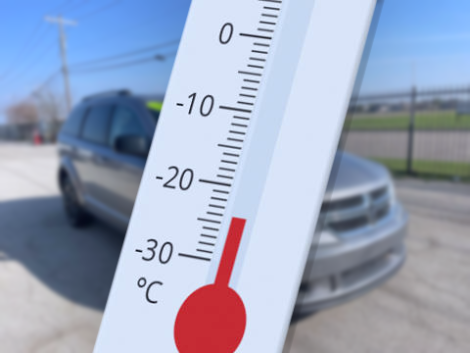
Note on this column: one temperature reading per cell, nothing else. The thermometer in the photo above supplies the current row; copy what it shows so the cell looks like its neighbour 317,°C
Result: -24,°C
